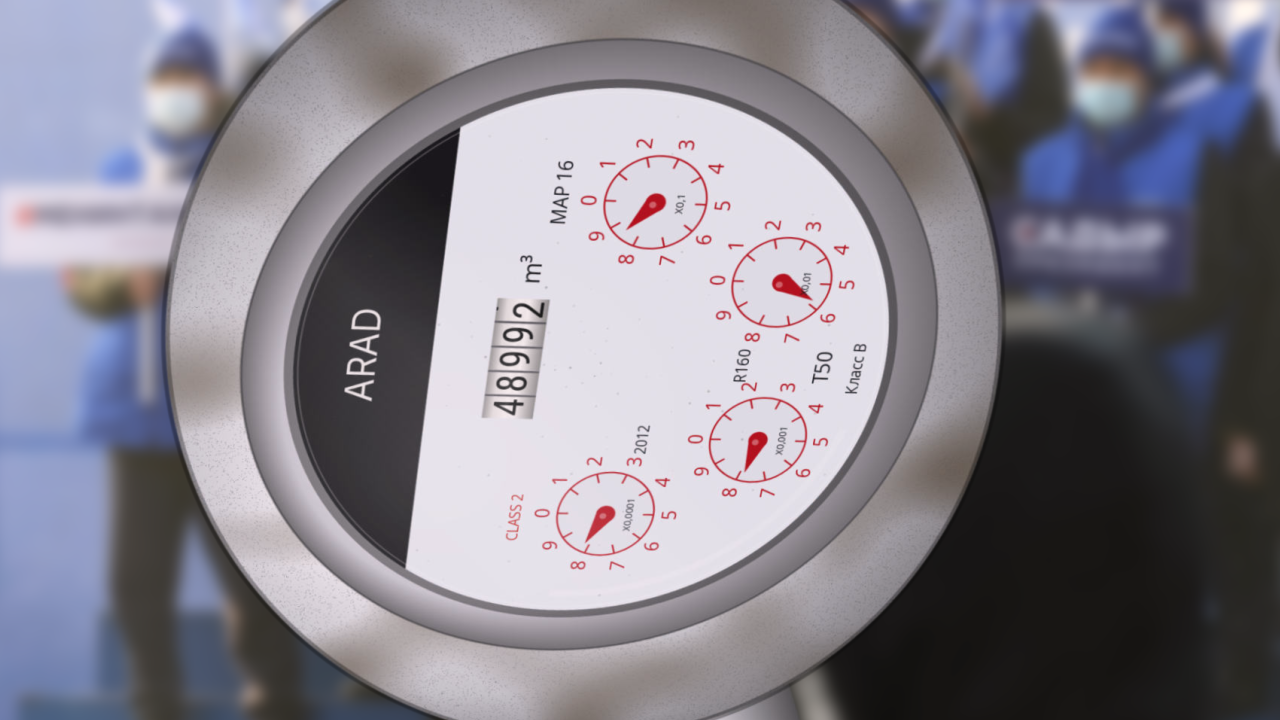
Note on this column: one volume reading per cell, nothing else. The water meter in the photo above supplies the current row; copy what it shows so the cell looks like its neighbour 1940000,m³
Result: 48991.8578,m³
